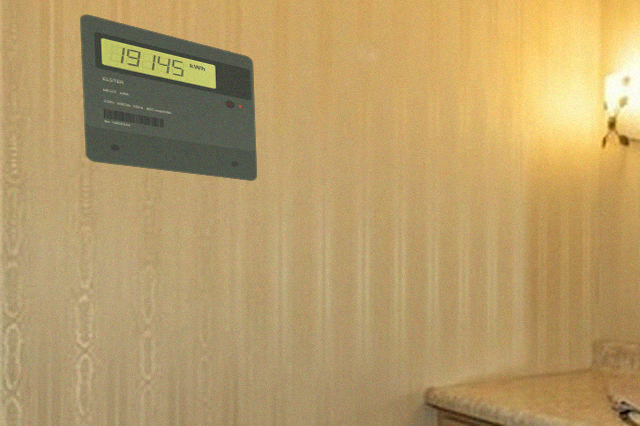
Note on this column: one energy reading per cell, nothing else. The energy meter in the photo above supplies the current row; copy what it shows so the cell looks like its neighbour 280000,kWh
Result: 19145,kWh
